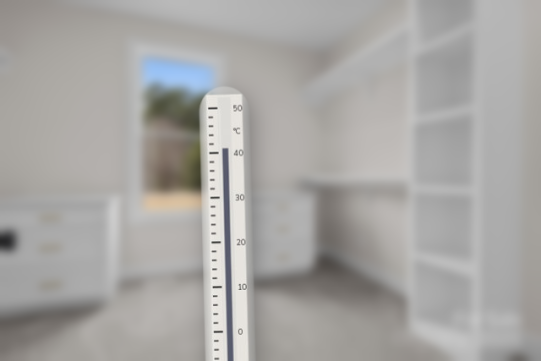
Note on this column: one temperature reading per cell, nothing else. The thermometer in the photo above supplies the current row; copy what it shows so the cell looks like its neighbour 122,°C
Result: 41,°C
